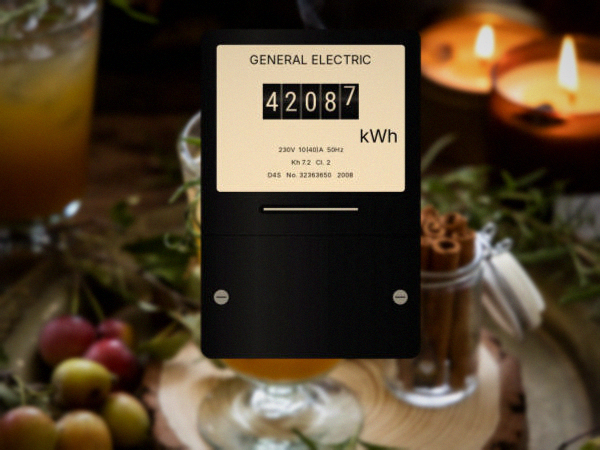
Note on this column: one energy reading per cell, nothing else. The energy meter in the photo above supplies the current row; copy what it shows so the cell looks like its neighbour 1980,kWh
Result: 42087,kWh
